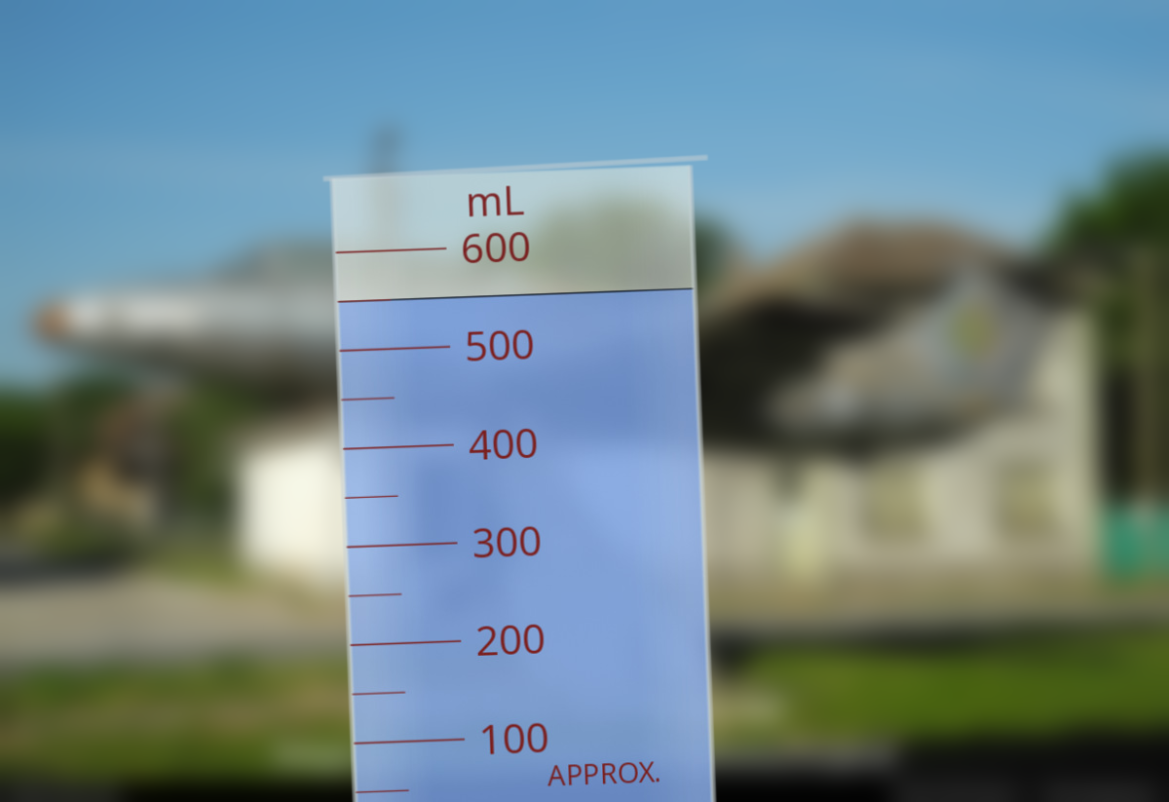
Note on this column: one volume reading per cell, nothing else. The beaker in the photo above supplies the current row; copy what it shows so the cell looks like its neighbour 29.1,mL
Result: 550,mL
